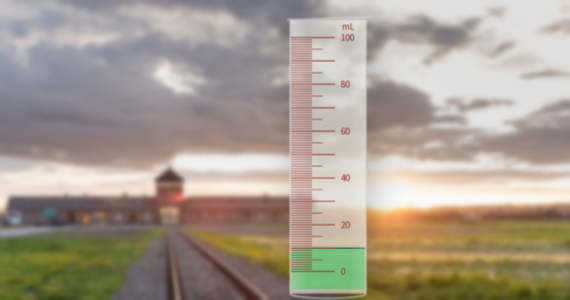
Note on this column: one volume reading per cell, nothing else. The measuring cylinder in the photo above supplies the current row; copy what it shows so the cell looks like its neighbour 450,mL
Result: 10,mL
